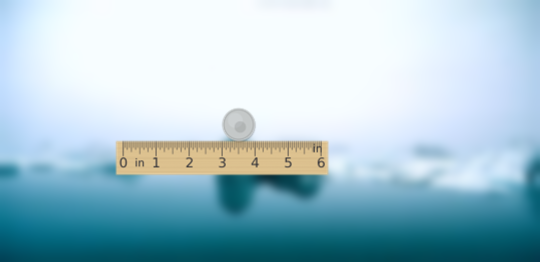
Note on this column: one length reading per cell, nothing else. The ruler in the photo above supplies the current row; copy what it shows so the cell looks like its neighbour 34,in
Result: 1,in
